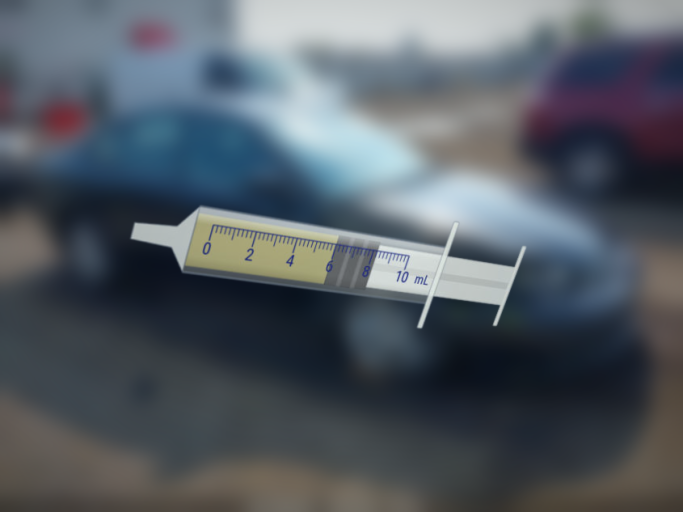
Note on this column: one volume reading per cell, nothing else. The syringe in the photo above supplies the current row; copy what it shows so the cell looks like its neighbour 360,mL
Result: 6,mL
